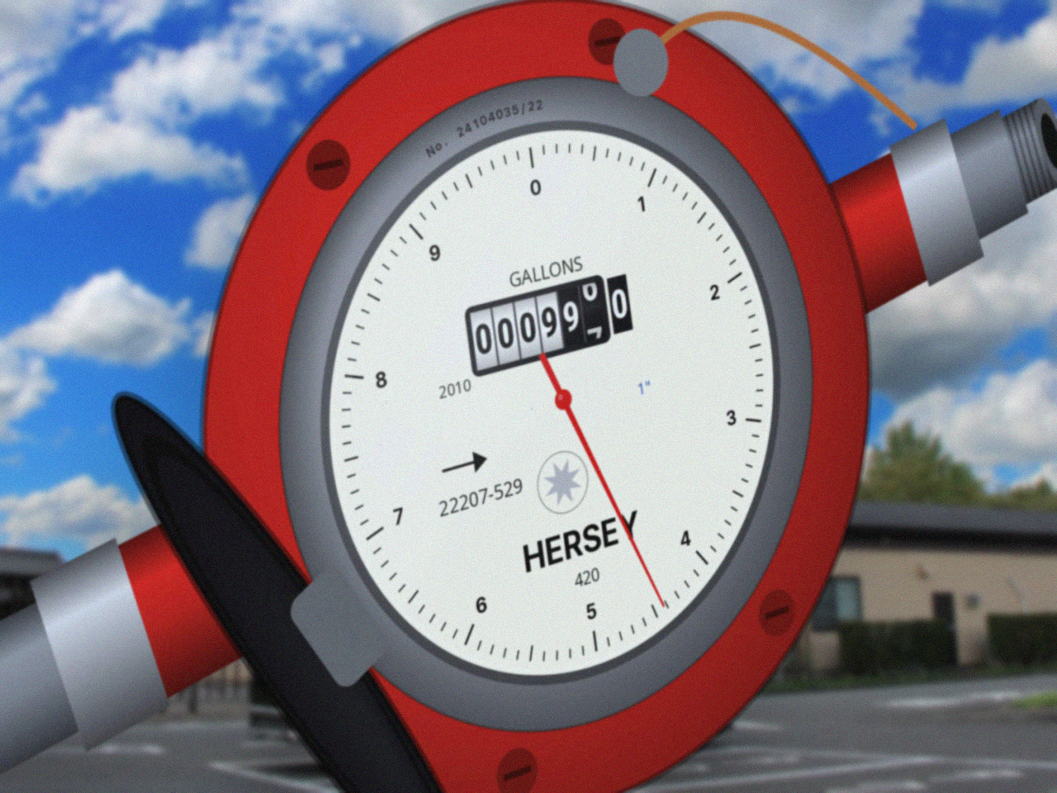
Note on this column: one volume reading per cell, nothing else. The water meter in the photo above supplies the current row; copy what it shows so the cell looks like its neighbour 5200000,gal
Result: 9964.4,gal
